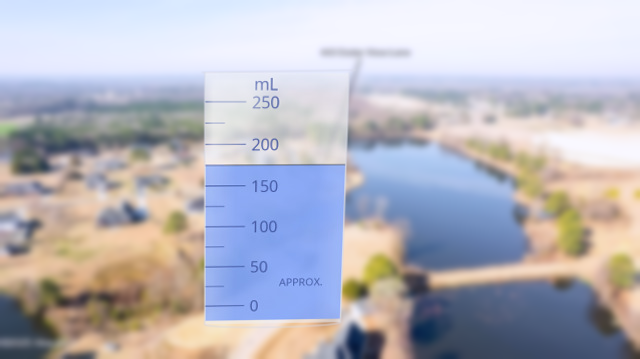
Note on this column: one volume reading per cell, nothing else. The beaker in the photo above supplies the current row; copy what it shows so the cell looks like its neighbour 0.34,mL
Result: 175,mL
